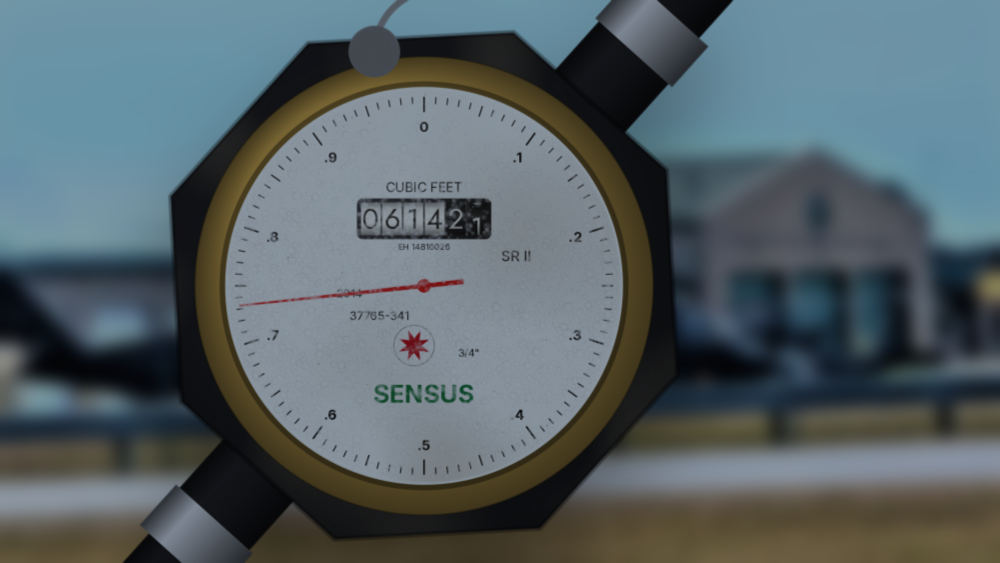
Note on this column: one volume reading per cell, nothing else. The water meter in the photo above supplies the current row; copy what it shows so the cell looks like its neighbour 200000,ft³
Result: 61420.73,ft³
